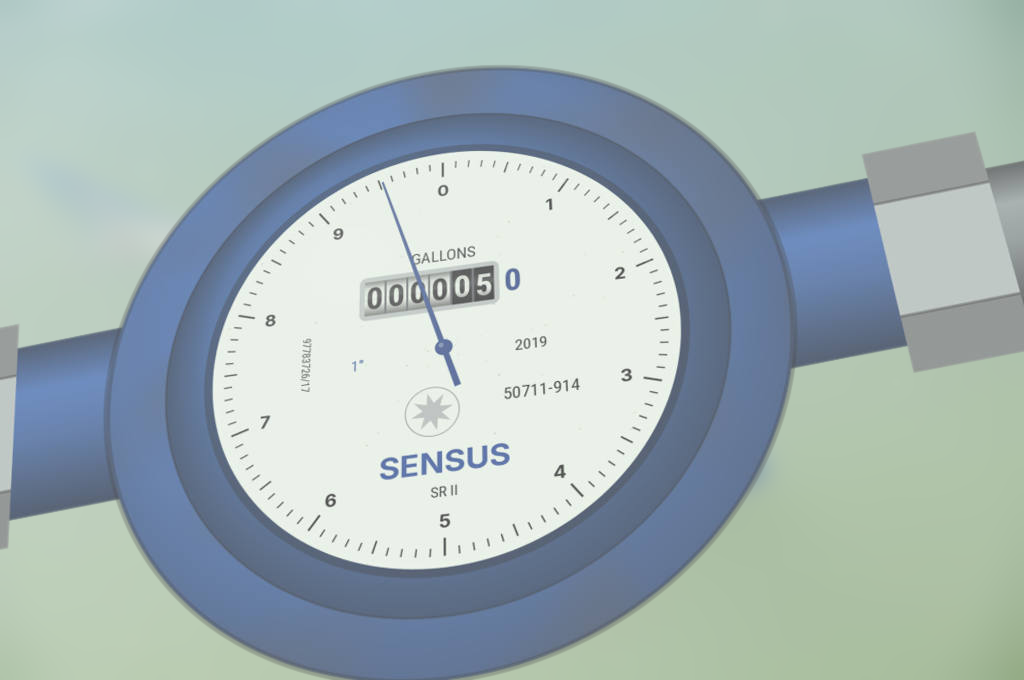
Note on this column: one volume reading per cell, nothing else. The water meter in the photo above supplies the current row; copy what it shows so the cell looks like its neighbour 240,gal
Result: 49.5,gal
